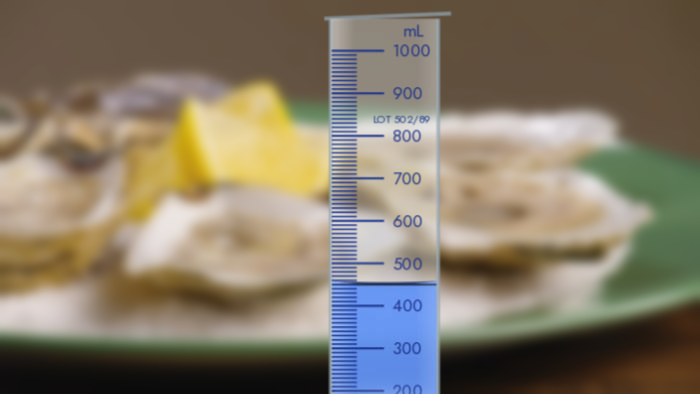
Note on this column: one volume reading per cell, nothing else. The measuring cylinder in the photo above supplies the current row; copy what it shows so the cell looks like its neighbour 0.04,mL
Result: 450,mL
